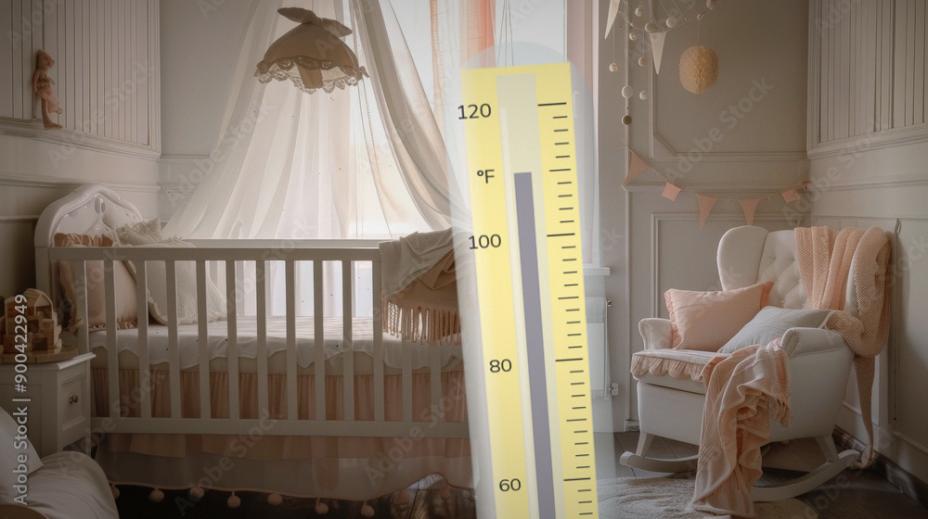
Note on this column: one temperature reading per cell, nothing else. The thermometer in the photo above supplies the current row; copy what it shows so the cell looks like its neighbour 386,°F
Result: 110,°F
